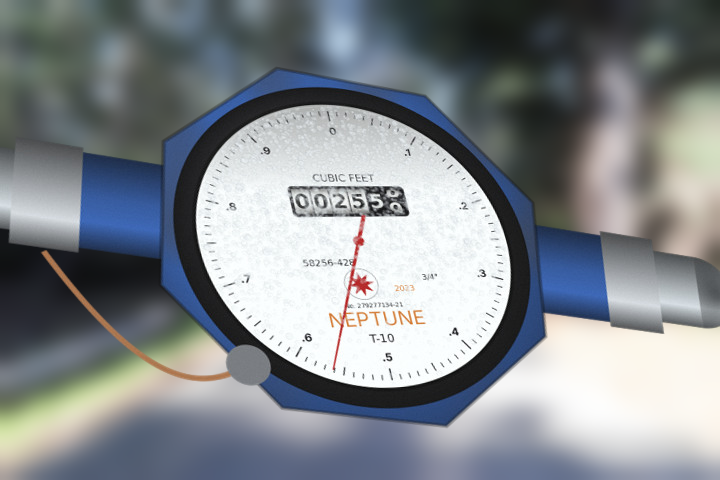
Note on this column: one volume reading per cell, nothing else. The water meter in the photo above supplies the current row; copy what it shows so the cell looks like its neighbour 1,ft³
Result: 2558.56,ft³
